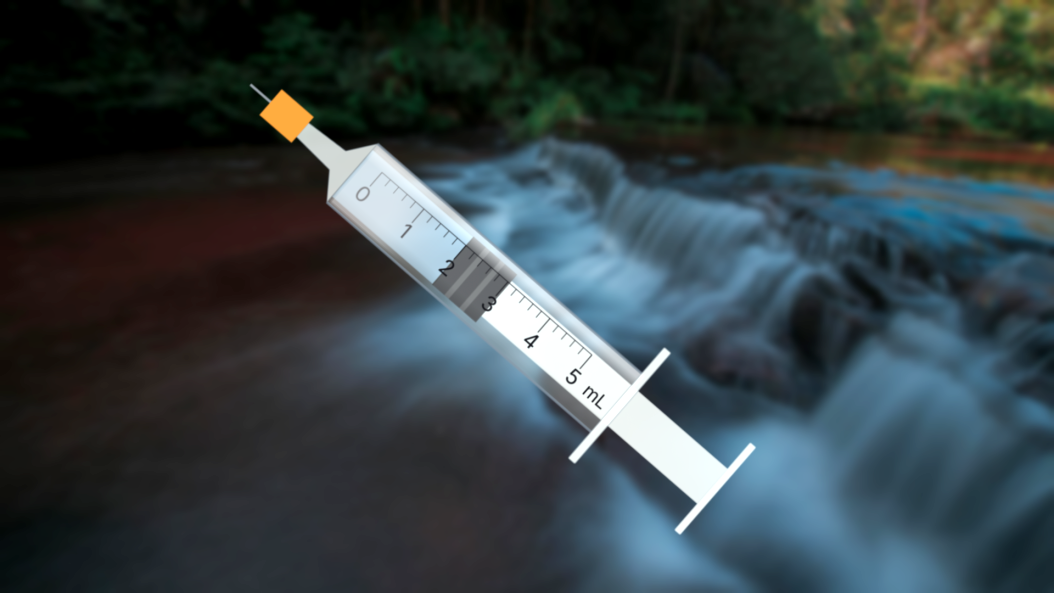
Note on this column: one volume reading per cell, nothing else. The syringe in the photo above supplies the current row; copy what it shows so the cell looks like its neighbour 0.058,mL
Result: 2,mL
